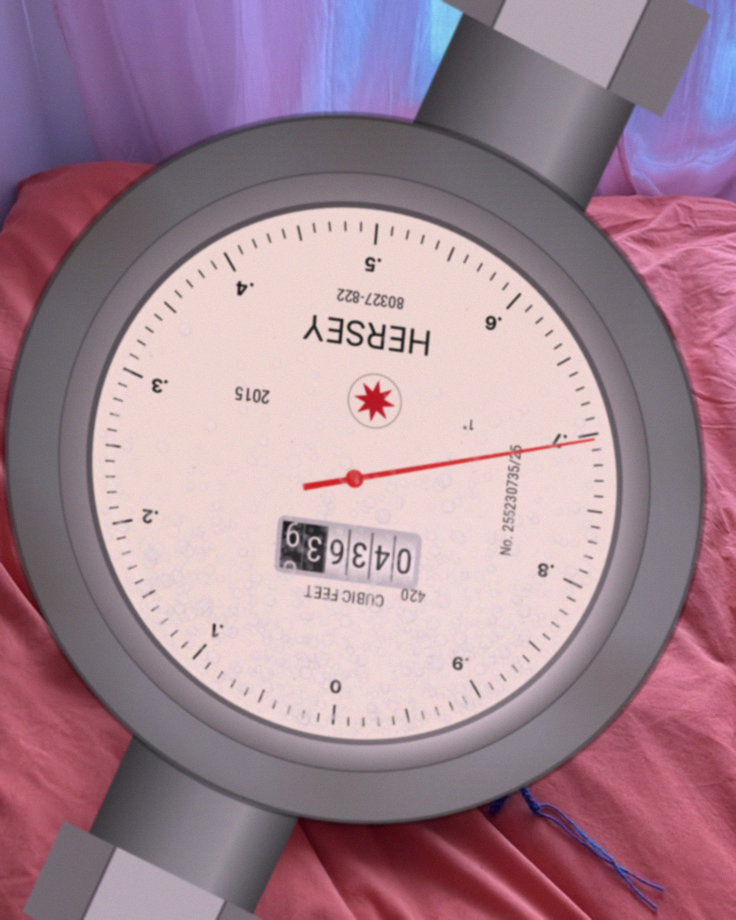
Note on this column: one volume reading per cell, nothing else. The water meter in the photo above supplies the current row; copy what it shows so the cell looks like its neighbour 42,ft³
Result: 43638.70,ft³
